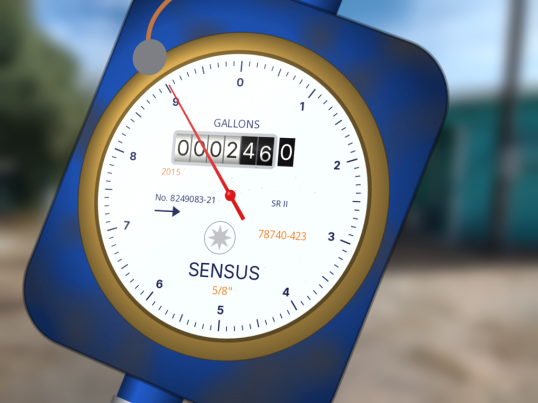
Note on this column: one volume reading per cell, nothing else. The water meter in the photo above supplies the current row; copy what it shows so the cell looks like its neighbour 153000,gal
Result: 2459.0,gal
